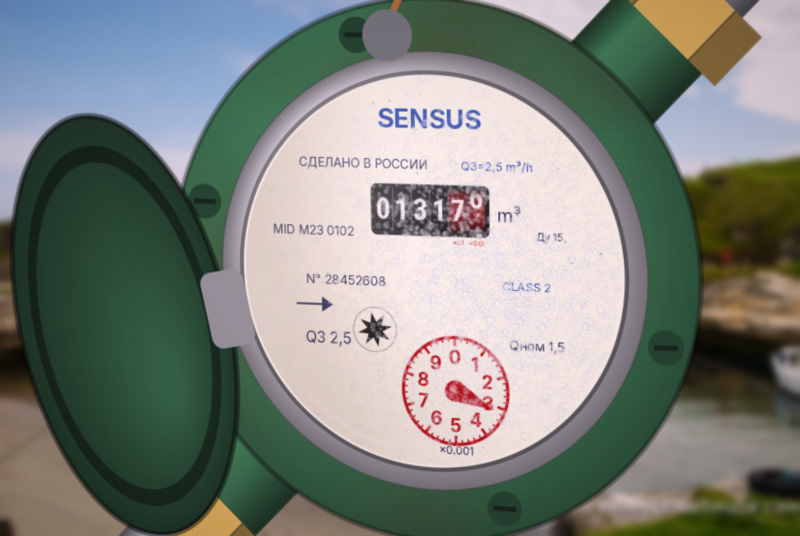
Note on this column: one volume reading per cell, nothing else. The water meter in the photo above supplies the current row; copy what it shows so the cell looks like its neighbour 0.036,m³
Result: 131.763,m³
